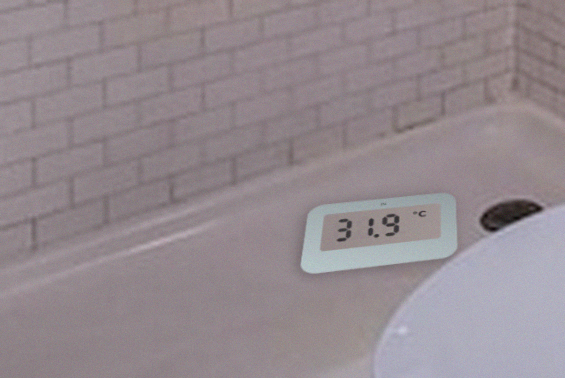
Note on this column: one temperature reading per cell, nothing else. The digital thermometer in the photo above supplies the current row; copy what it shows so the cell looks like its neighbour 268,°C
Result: 31.9,°C
